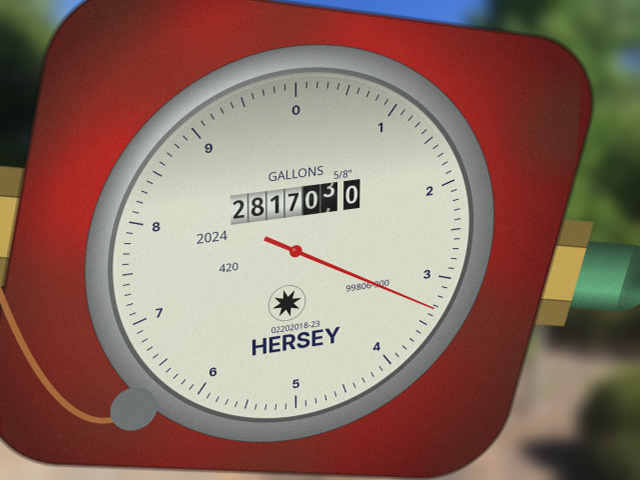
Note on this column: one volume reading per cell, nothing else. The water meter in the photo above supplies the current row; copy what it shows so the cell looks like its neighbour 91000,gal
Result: 2817033.3,gal
